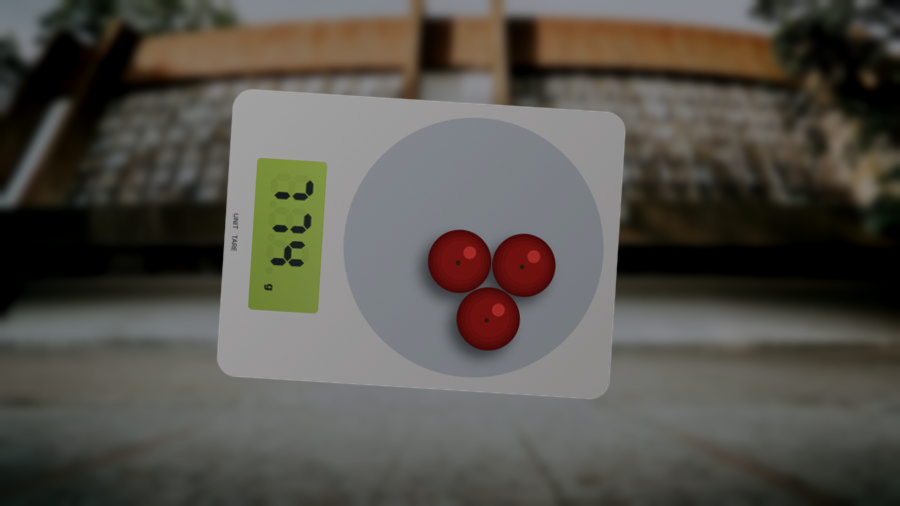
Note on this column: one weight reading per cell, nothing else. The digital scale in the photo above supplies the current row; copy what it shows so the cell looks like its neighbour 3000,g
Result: 774,g
